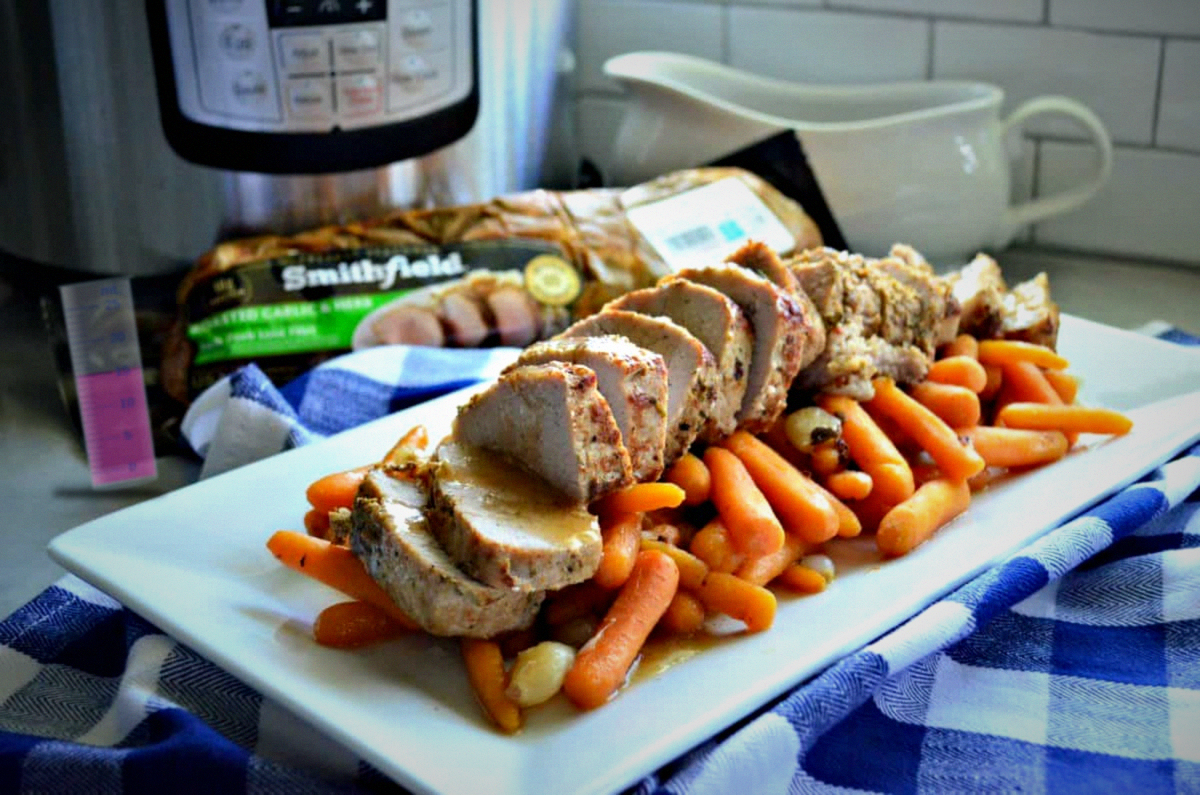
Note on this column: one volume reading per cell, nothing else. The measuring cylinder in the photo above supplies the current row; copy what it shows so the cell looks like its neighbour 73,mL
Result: 15,mL
